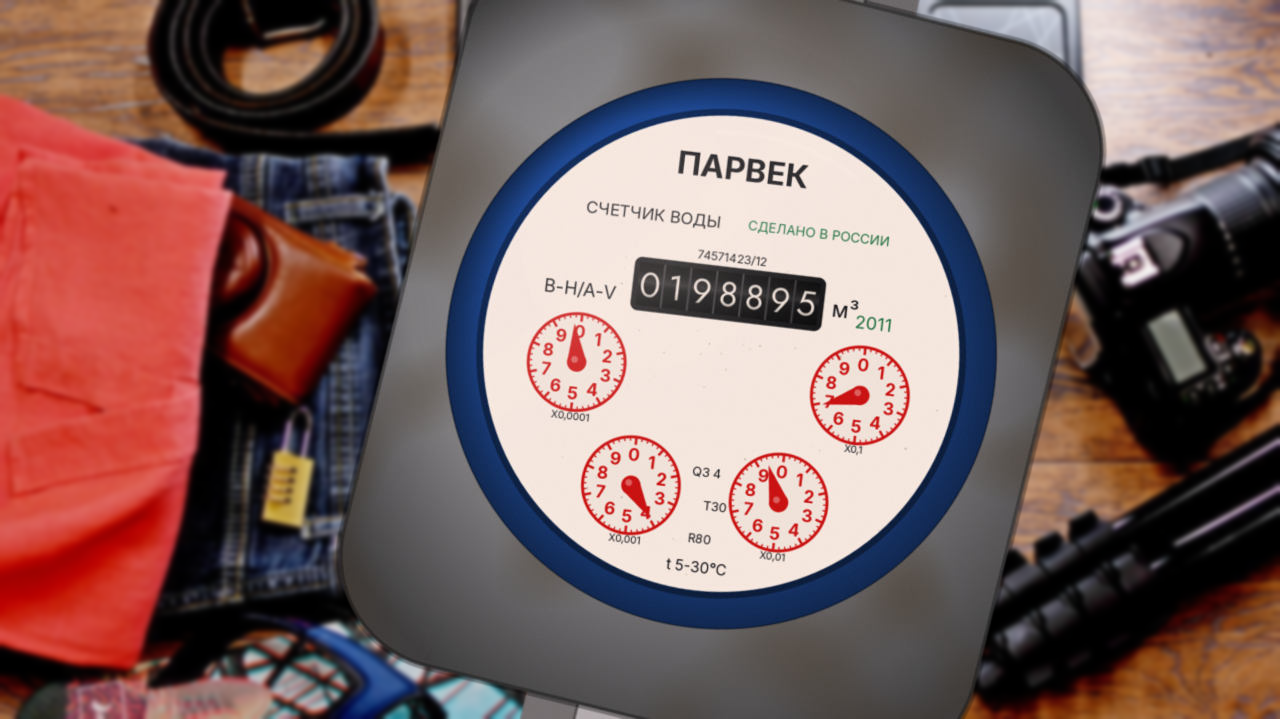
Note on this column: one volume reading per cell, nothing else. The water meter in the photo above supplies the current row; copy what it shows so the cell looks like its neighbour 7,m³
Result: 198895.6939,m³
